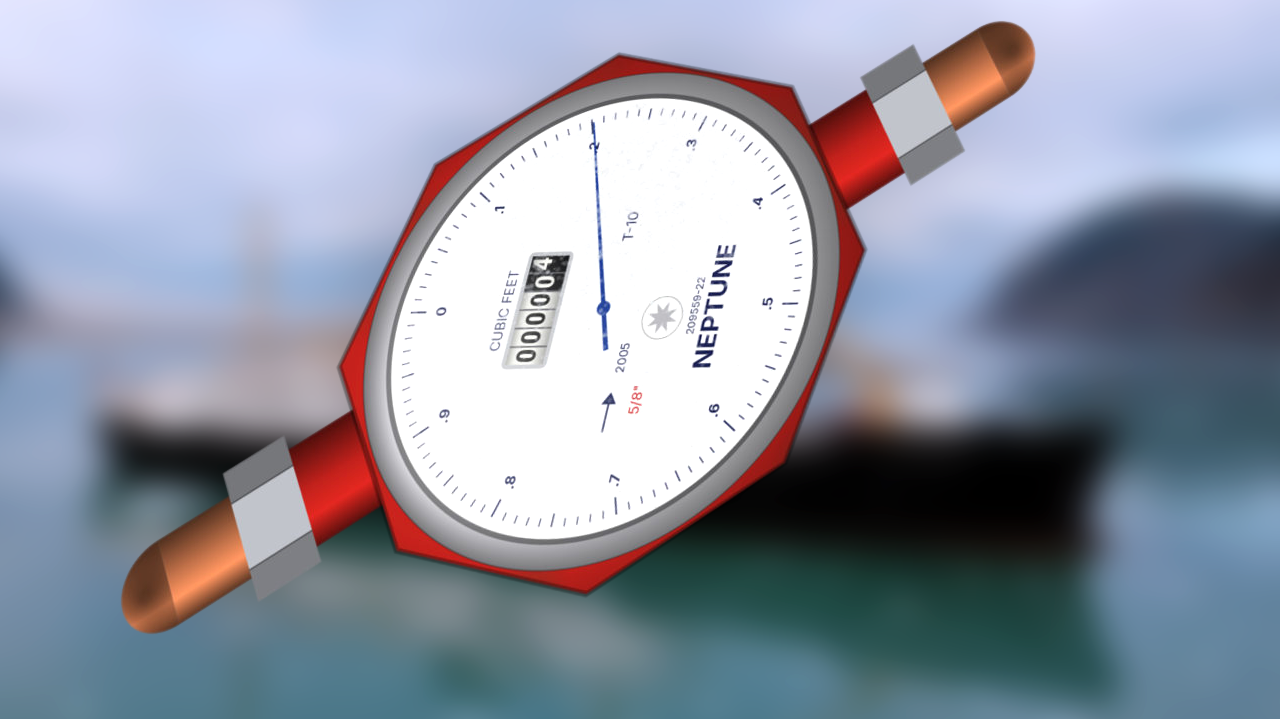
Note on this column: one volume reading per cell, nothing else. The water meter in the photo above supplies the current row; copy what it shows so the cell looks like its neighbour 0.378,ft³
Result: 4.20,ft³
